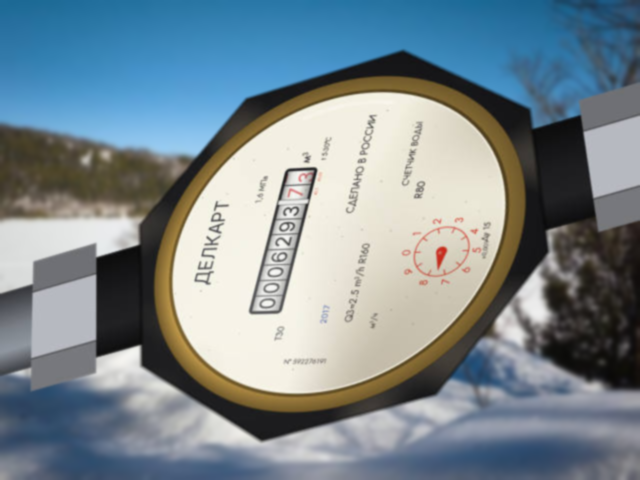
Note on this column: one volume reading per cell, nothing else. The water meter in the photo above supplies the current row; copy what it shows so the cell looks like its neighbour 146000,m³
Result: 6293.727,m³
